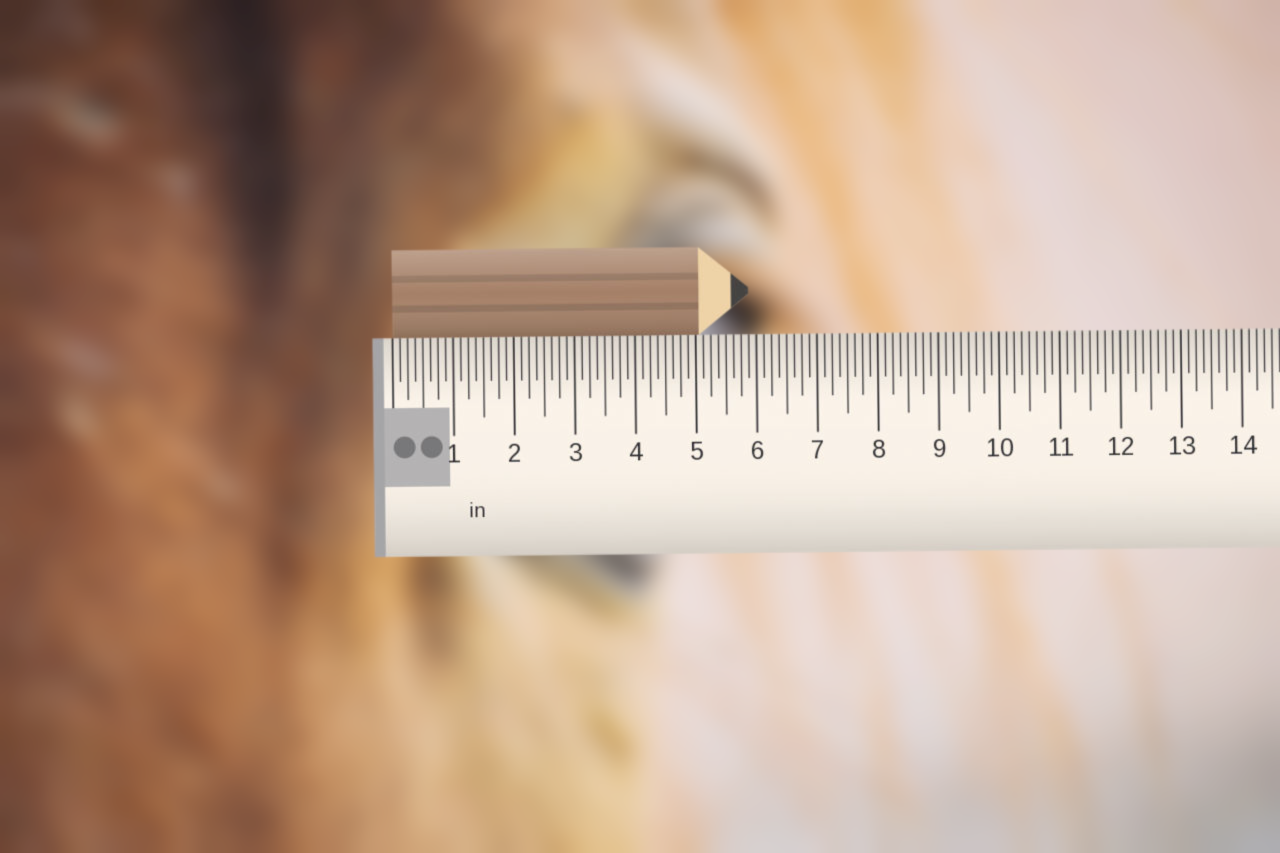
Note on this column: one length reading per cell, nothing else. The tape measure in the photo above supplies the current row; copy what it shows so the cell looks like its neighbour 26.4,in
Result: 5.875,in
